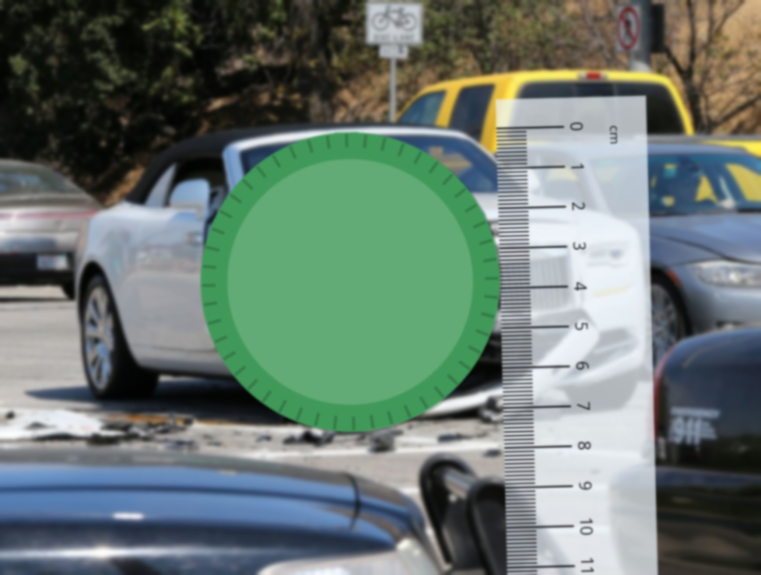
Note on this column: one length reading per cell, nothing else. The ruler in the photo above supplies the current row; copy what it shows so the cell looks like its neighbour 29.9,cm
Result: 7.5,cm
